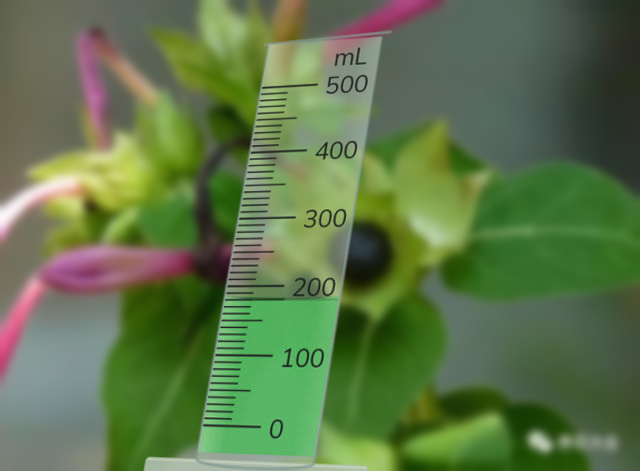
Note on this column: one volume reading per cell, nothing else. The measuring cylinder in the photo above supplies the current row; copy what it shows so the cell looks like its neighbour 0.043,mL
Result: 180,mL
